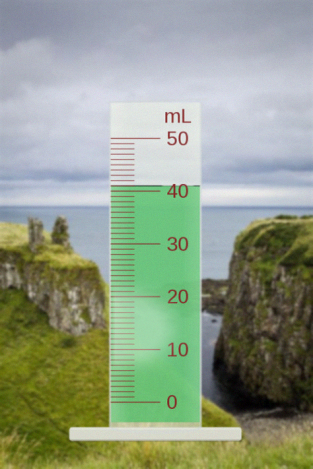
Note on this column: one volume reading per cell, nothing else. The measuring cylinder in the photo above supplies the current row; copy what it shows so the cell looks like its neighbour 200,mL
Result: 41,mL
